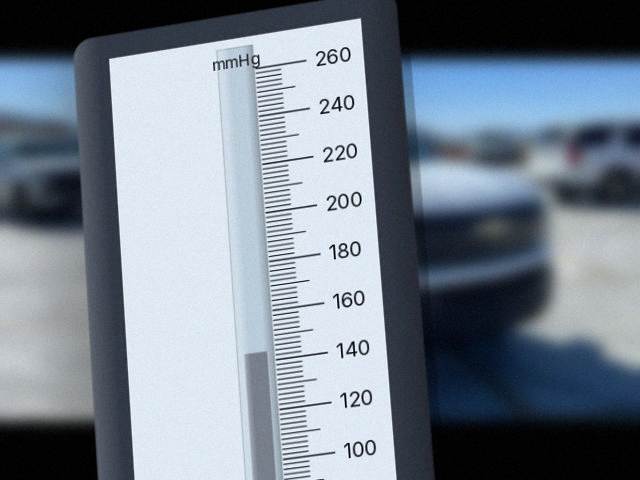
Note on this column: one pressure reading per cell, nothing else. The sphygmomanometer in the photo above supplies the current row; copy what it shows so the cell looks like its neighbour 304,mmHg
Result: 144,mmHg
